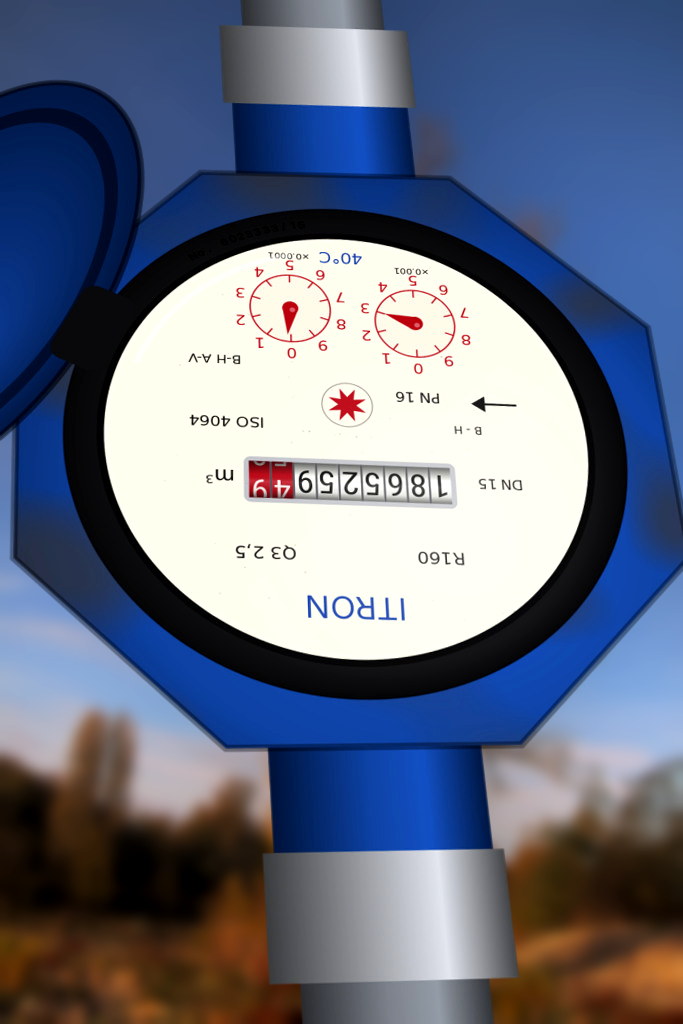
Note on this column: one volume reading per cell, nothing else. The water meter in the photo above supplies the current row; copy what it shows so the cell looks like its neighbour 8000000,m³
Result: 1865259.4930,m³
